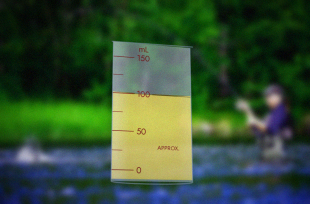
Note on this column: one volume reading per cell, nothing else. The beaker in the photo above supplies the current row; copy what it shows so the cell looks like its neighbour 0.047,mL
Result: 100,mL
